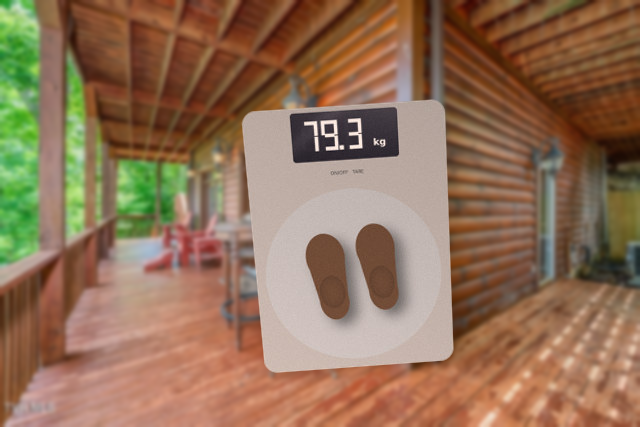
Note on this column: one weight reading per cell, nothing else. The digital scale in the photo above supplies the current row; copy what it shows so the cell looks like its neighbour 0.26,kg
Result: 79.3,kg
